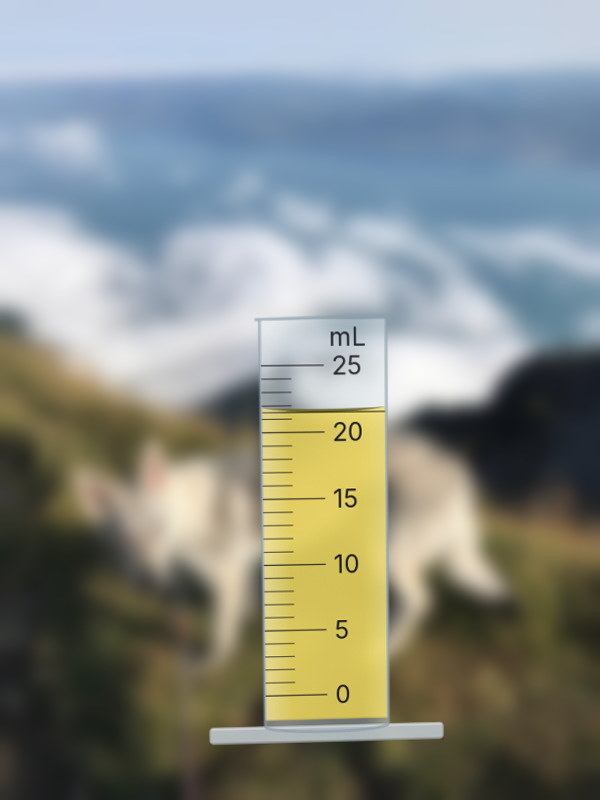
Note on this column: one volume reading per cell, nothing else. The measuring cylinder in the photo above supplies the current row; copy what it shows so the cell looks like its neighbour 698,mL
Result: 21.5,mL
